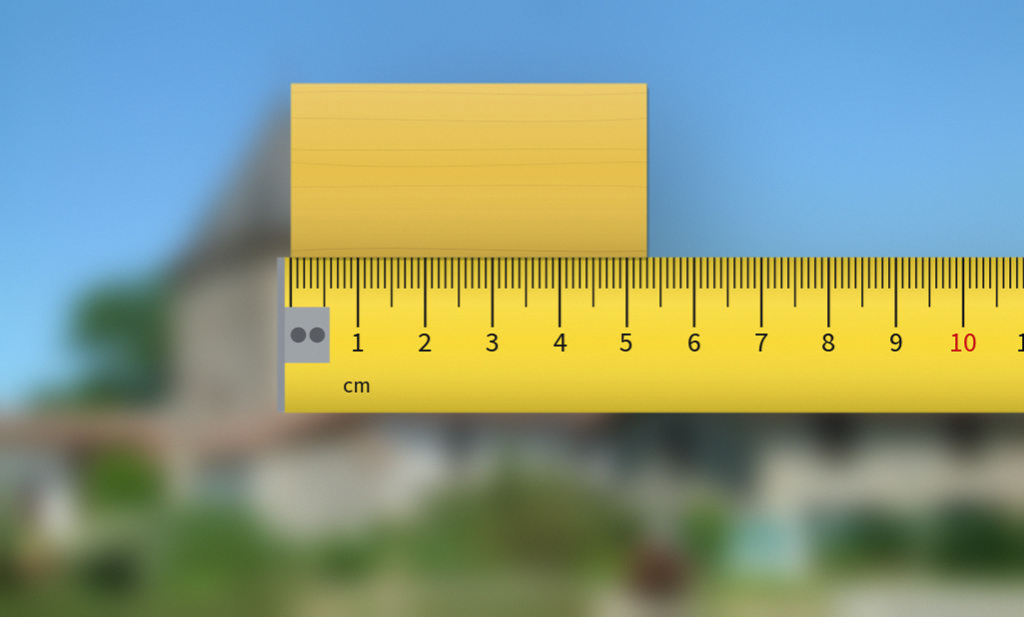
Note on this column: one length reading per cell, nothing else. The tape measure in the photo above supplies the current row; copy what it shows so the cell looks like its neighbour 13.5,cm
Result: 5.3,cm
